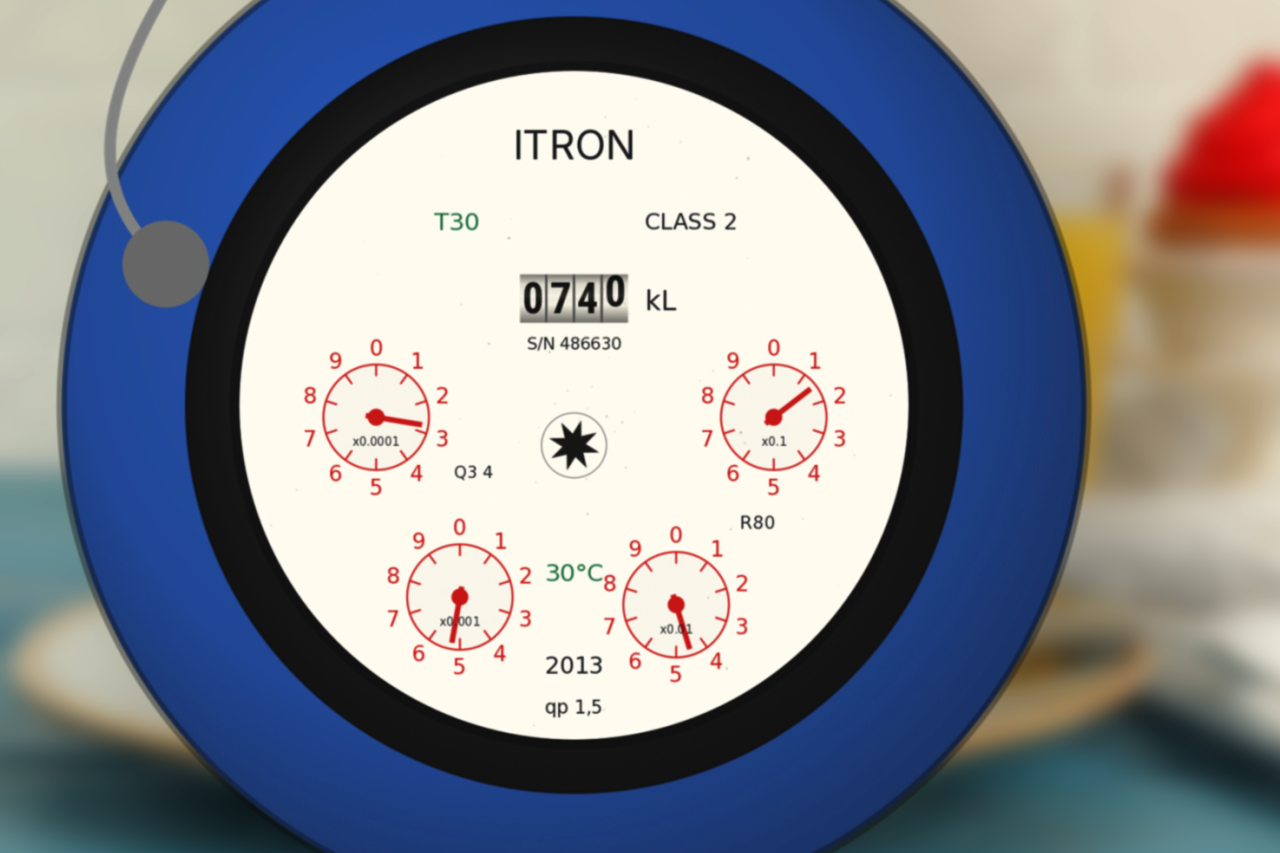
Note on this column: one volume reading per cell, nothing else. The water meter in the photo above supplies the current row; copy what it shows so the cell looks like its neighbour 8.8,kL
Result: 740.1452,kL
